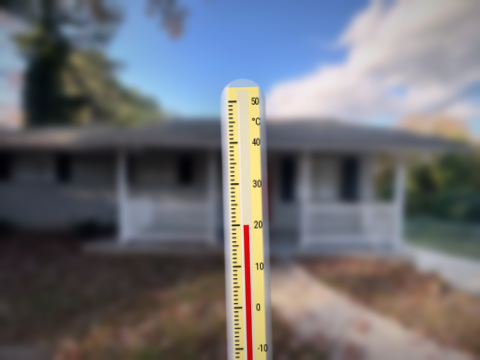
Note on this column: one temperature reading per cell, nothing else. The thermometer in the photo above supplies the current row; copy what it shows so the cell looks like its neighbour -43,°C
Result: 20,°C
